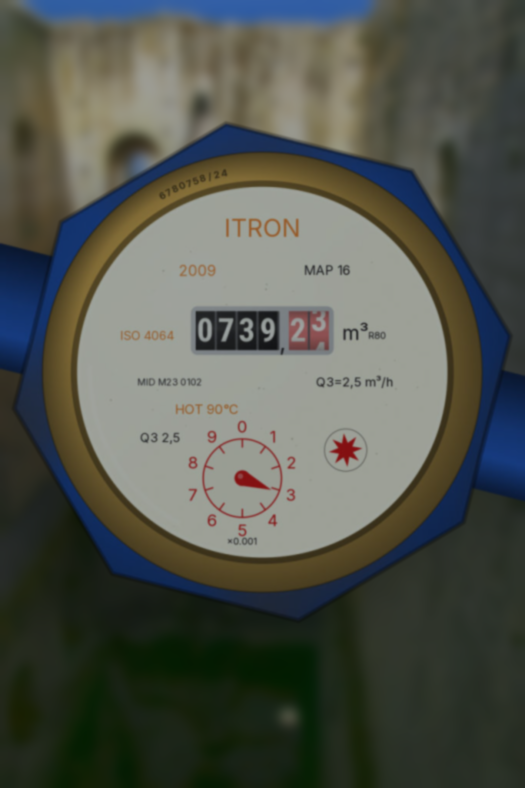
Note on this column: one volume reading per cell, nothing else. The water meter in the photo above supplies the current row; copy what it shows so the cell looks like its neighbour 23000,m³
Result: 739.233,m³
